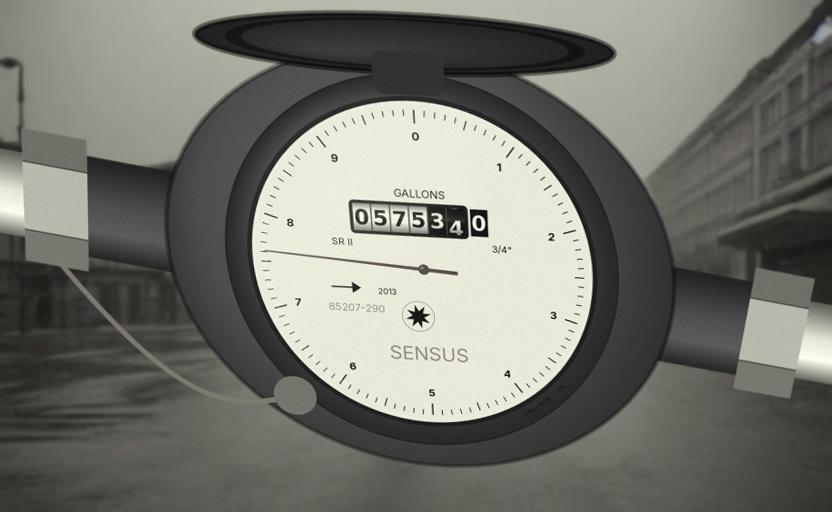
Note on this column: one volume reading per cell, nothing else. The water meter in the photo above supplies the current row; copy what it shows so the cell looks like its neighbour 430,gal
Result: 575337.6,gal
